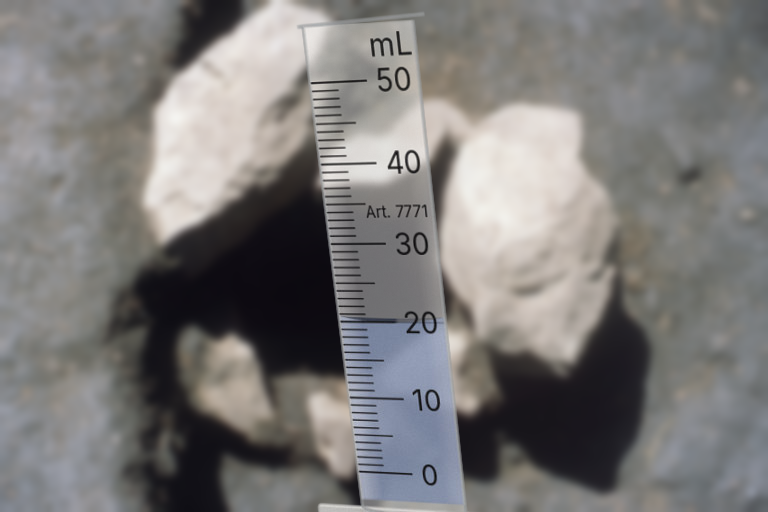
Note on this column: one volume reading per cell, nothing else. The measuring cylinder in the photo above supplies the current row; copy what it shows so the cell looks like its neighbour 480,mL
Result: 20,mL
